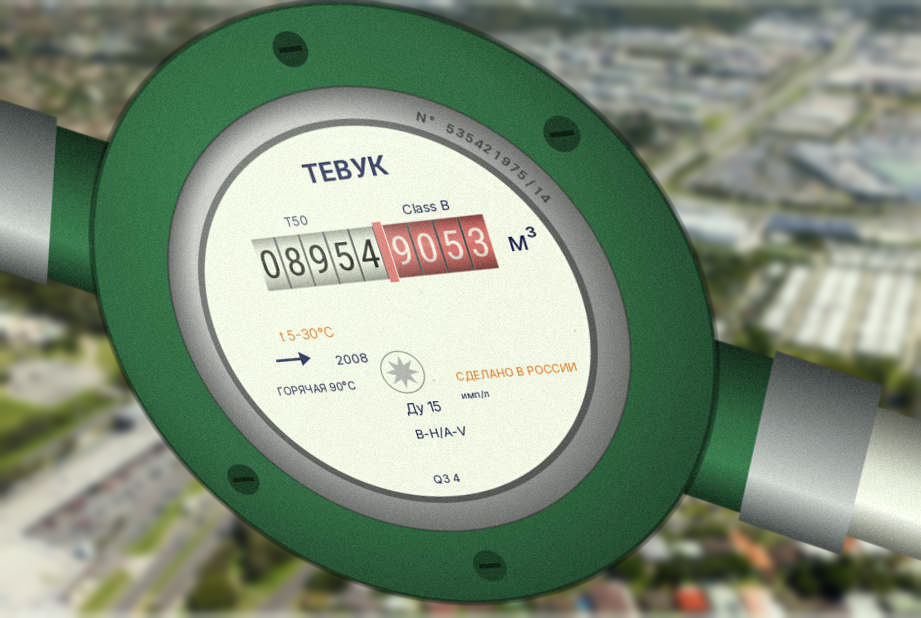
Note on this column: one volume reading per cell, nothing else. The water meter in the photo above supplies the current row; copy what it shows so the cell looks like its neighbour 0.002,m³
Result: 8954.9053,m³
